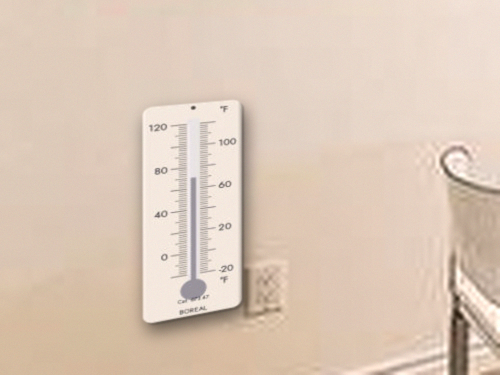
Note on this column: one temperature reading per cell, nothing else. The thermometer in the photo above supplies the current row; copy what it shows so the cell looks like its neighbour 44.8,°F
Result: 70,°F
